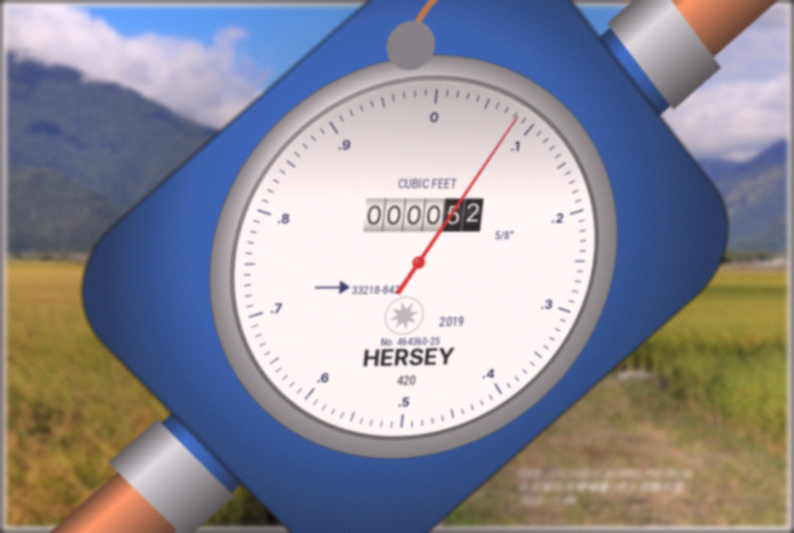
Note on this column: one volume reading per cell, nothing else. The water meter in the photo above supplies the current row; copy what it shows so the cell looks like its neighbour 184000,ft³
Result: 52.08,ft³
